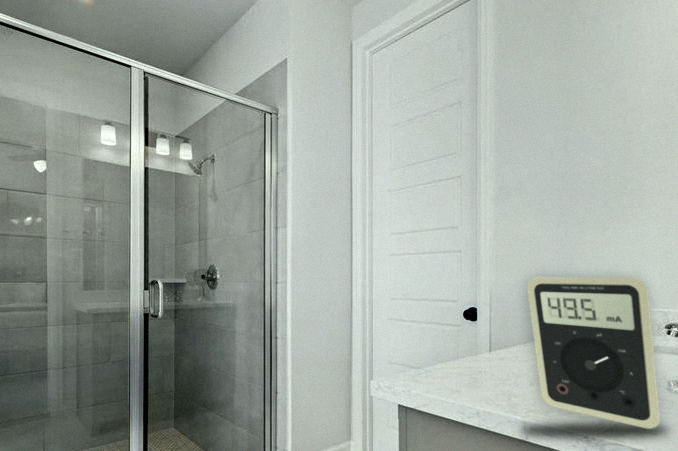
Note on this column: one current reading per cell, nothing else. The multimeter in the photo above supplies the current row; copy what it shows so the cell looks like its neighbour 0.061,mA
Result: 49.5,mA
